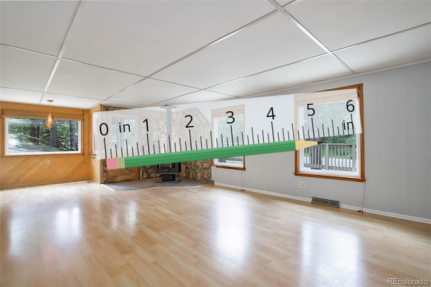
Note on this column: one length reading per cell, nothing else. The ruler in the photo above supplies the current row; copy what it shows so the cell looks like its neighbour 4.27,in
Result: 5.25,in
